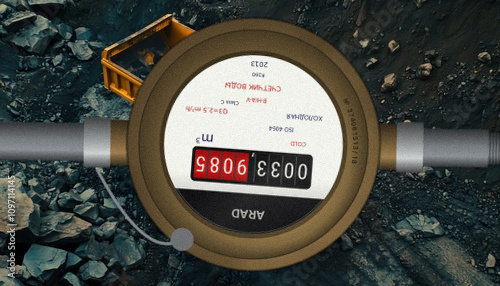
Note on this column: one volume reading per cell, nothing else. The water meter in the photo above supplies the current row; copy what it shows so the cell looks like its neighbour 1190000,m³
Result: 33.9085,m³
